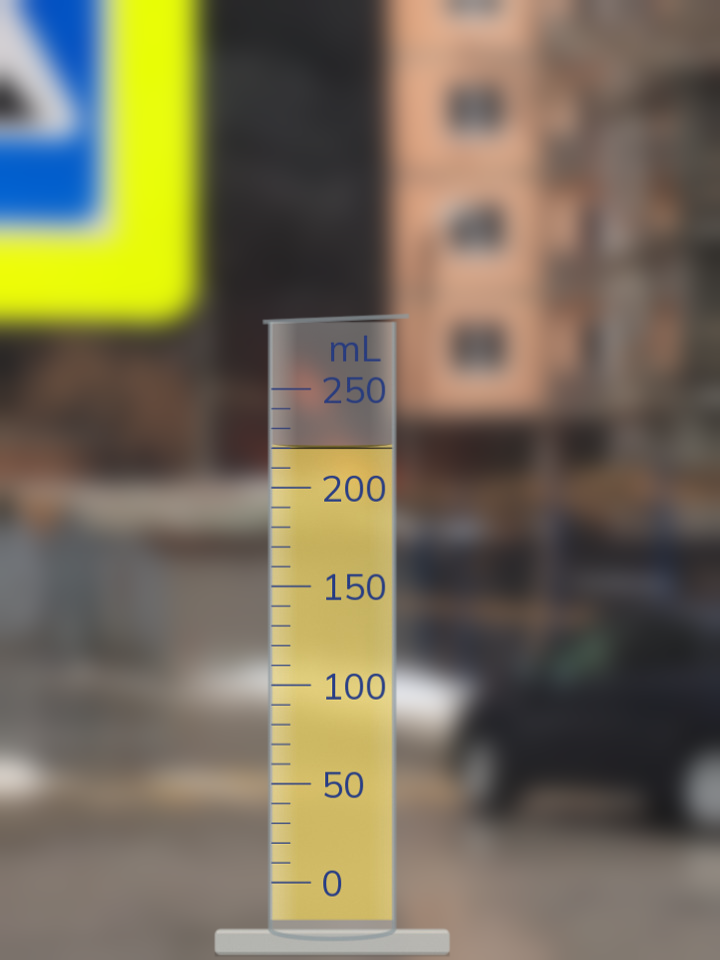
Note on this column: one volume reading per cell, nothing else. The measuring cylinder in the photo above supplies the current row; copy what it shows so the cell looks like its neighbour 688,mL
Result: 220,mL
